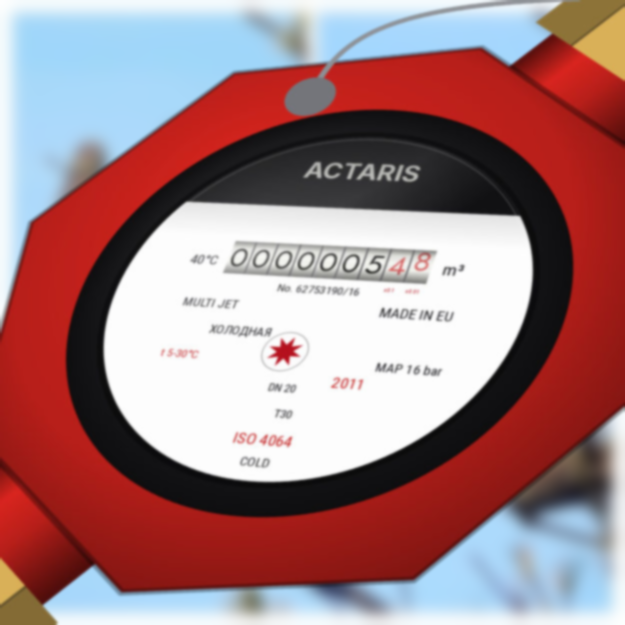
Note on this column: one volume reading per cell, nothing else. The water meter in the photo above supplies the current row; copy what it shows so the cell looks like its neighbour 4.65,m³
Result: 5.48,m³
